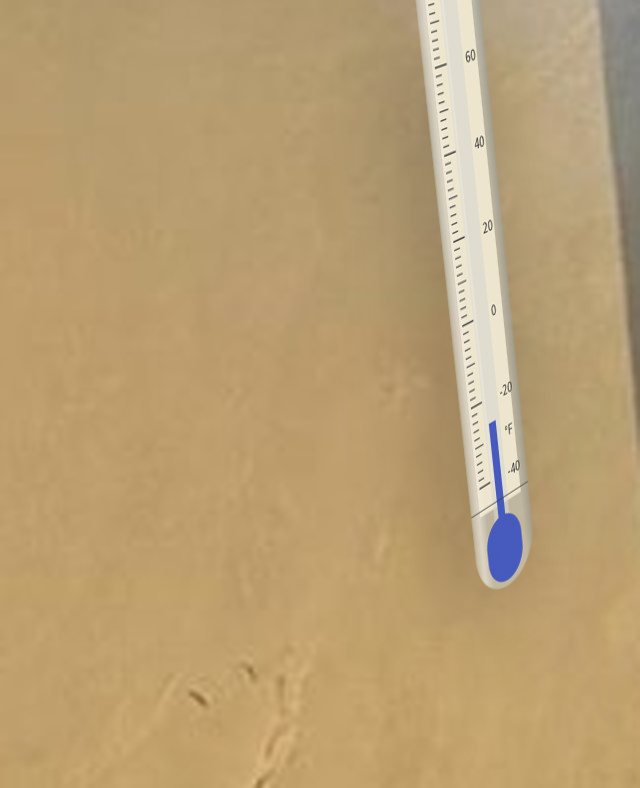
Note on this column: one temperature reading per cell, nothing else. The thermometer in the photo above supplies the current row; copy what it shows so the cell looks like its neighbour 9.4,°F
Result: -26,°F
